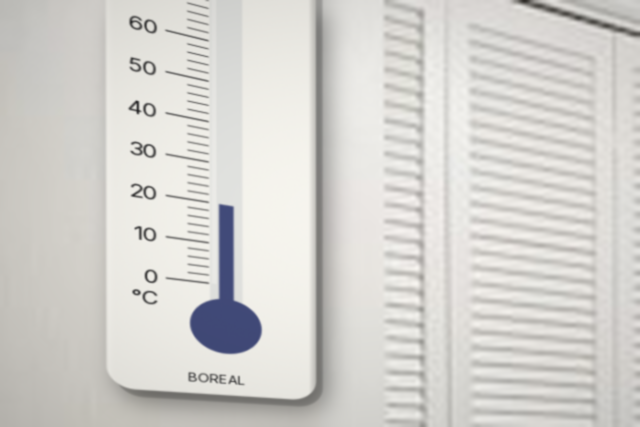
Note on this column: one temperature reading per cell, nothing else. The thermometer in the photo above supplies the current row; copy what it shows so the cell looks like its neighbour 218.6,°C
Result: 20,°C
